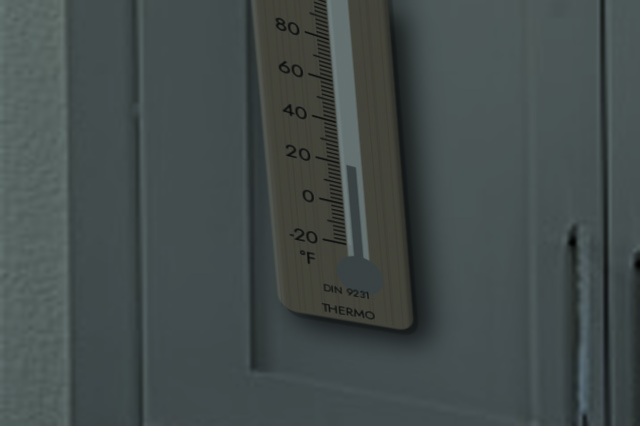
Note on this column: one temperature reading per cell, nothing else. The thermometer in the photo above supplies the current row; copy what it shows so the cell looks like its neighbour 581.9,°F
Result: 20,°F
